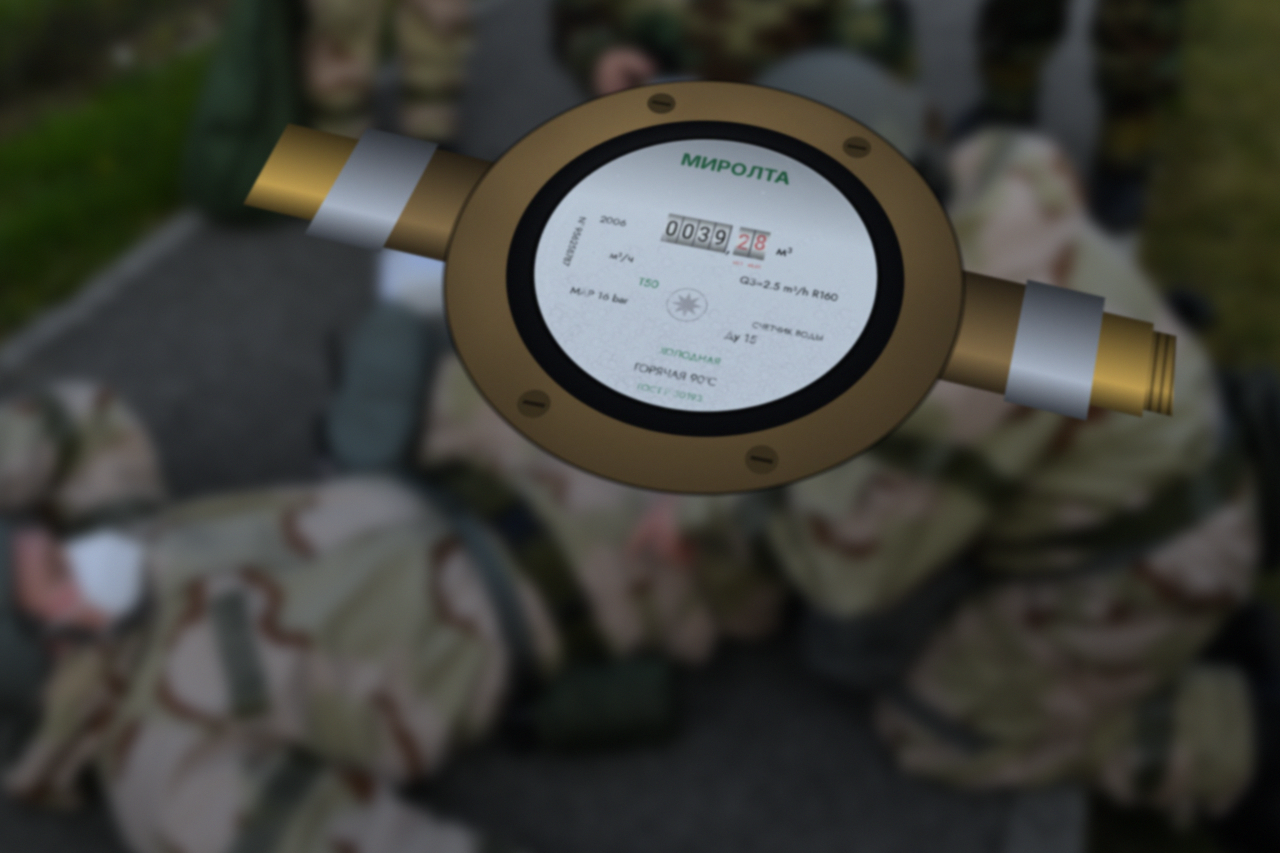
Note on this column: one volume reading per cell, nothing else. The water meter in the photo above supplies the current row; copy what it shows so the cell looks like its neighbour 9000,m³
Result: 39.28,m³
